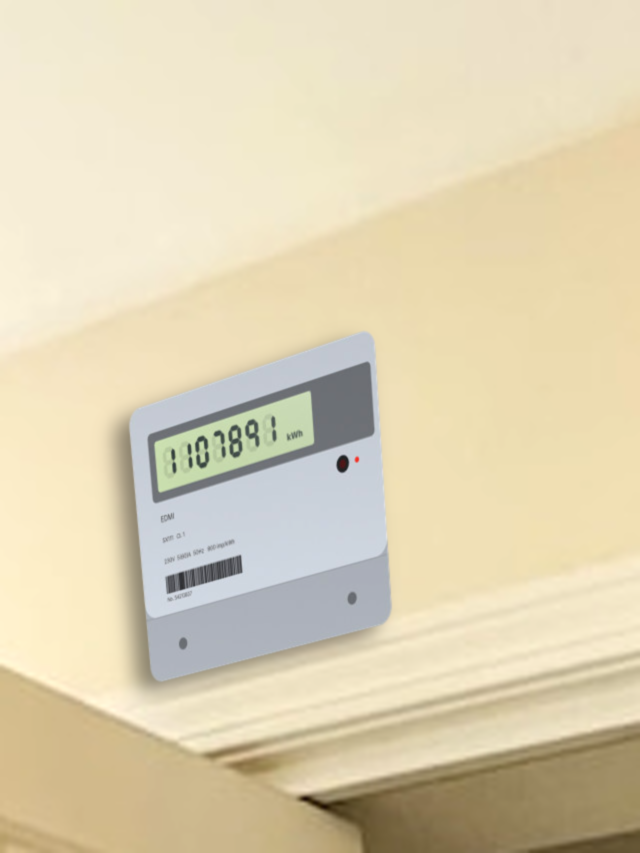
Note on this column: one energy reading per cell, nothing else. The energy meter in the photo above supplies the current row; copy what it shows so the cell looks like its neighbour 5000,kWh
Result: 1107891,kWh
